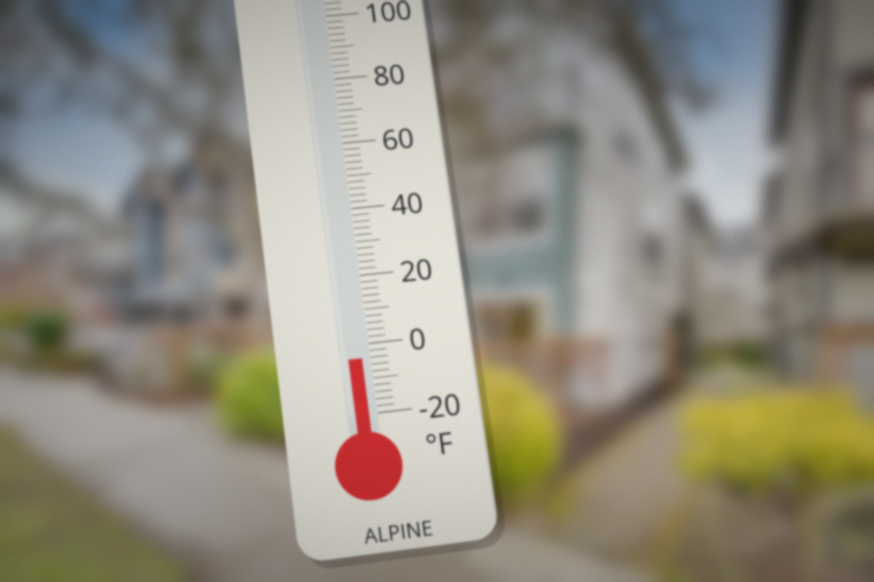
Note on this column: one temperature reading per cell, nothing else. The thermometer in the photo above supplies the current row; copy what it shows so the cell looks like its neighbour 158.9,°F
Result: -4,°F
